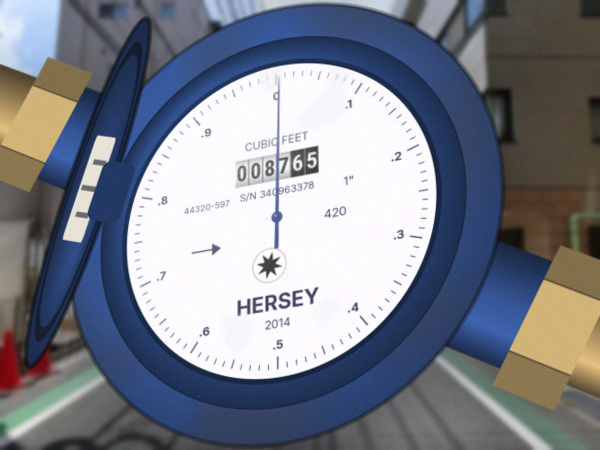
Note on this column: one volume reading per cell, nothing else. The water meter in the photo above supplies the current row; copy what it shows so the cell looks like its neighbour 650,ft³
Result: 8765.00,ft³
